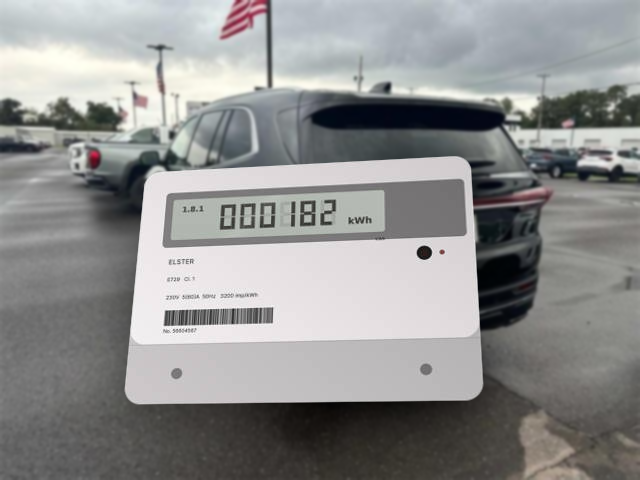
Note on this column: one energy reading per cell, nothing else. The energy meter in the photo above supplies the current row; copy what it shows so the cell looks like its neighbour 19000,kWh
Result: 182,kWh
